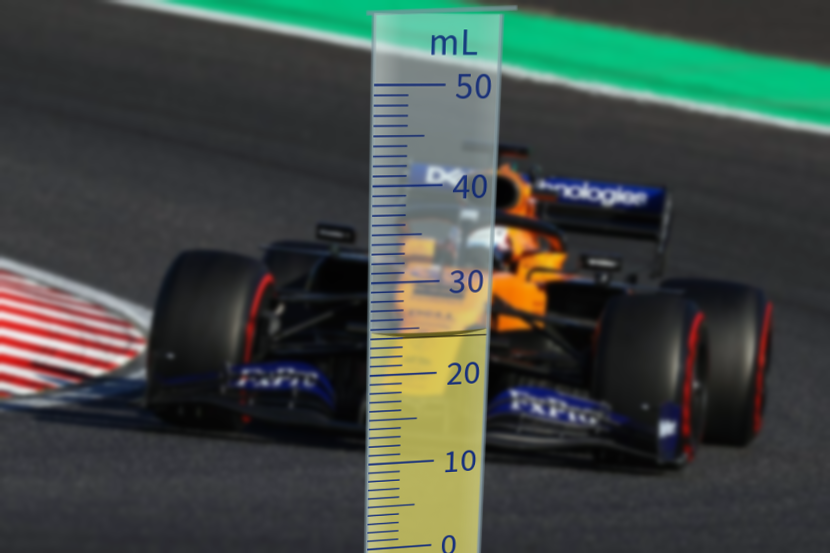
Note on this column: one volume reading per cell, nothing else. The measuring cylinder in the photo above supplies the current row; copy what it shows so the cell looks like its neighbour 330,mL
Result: 24,mL
